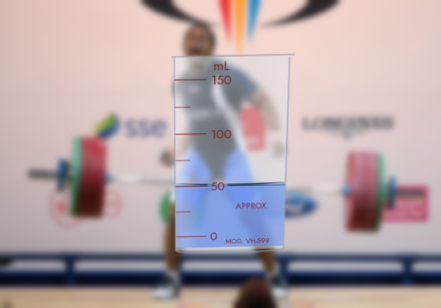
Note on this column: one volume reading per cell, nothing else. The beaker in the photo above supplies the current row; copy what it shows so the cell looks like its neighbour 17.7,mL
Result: 50,mL
